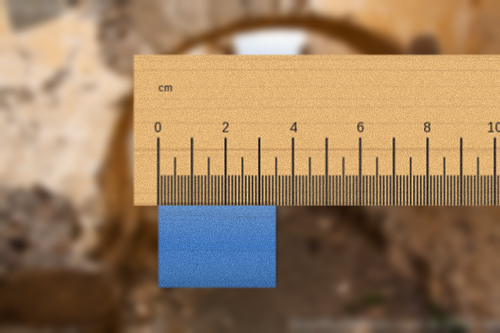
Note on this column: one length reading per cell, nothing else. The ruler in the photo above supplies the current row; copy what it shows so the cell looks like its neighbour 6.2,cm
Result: 3.5,cm
